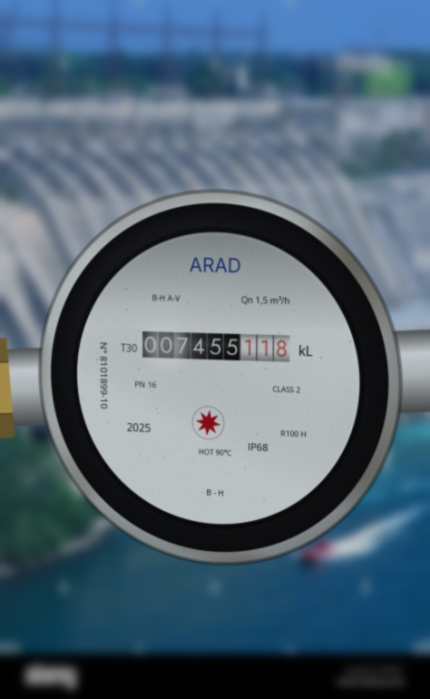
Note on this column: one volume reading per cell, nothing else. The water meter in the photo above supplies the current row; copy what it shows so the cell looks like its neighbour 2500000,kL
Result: 7455.118,kL
